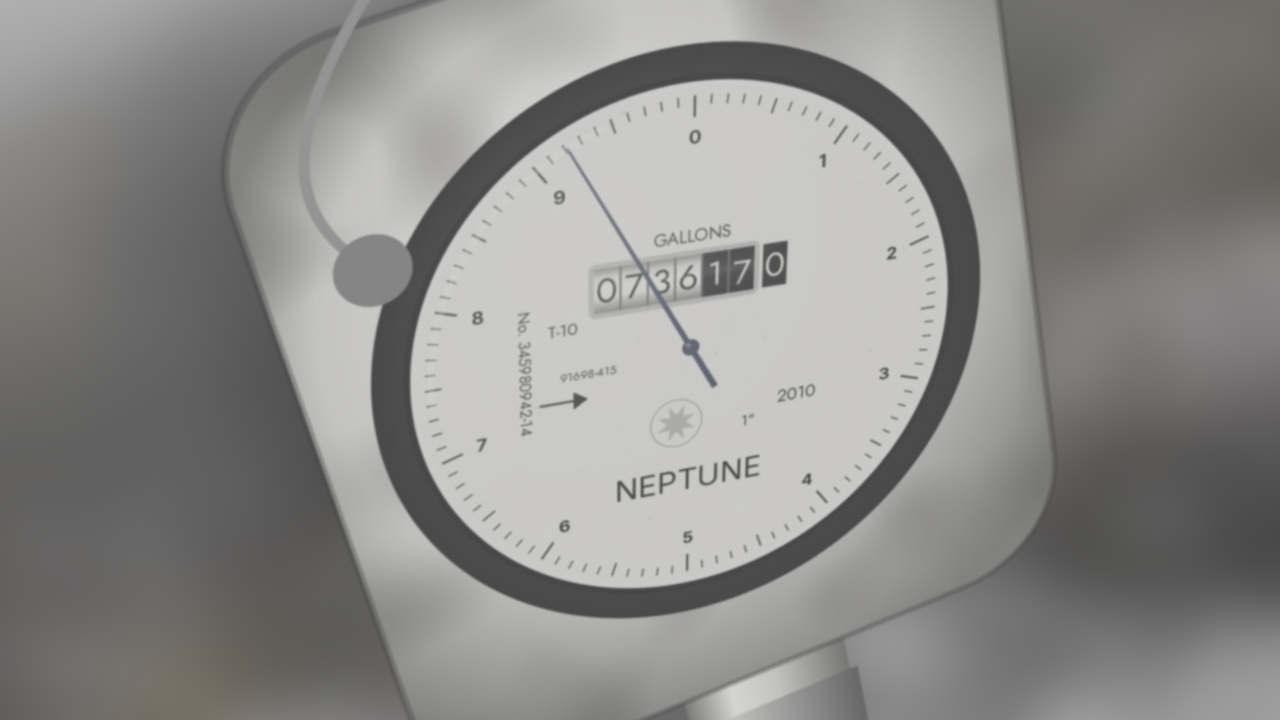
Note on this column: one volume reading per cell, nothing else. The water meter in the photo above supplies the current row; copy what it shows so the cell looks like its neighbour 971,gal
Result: 736169.2,gal
